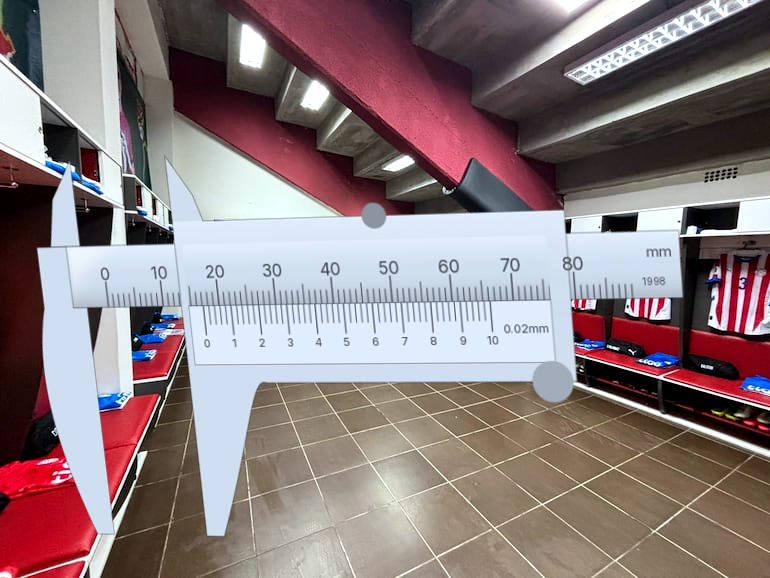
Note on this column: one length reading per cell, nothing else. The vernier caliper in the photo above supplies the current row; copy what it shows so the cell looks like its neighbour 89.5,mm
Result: 17.2,mm
